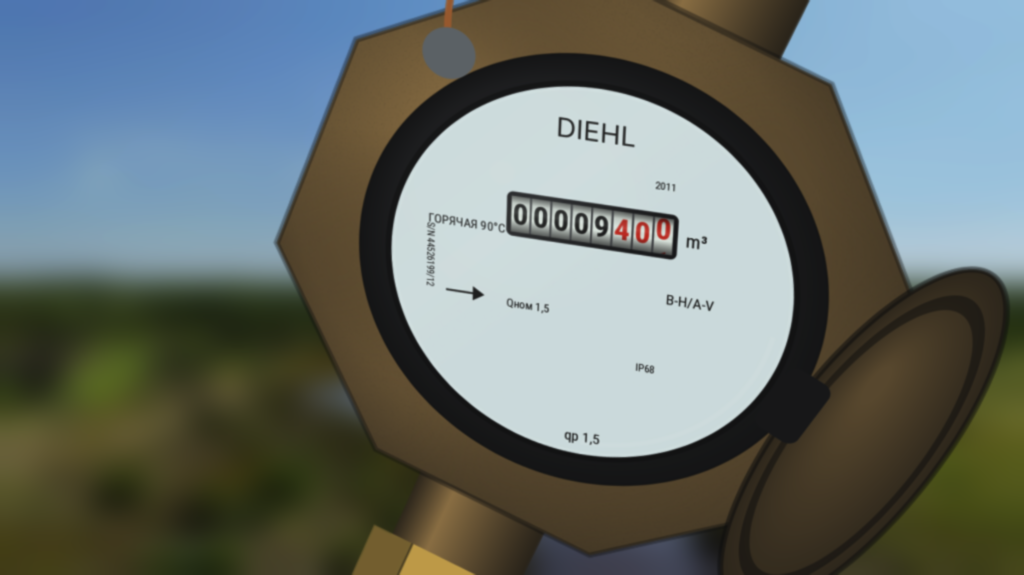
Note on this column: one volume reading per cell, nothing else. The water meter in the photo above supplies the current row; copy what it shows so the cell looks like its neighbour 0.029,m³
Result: 9.400,m³
